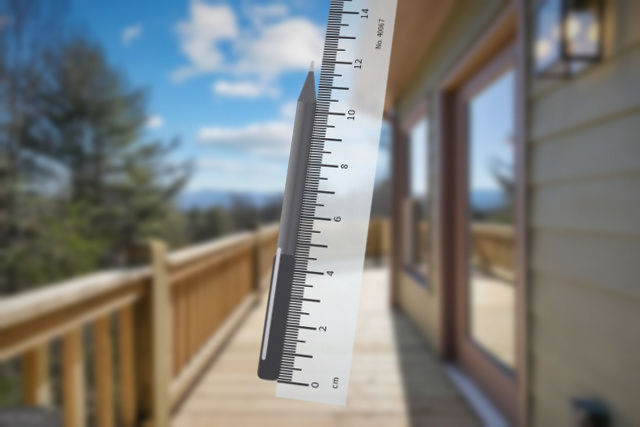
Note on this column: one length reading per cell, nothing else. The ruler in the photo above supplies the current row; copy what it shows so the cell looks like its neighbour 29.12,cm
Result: 12,cm
